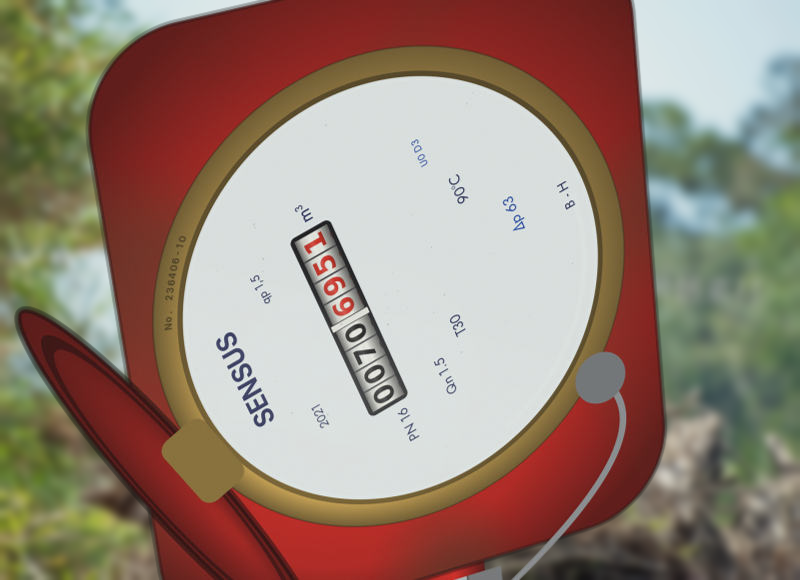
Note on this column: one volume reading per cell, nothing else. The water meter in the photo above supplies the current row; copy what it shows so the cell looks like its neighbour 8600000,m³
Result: 70.6951,m³
